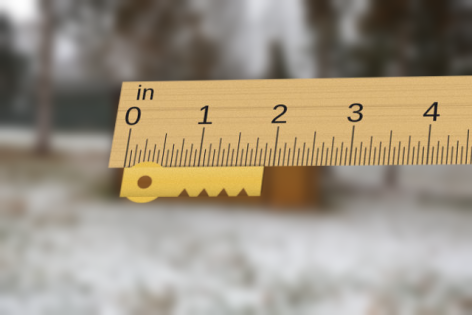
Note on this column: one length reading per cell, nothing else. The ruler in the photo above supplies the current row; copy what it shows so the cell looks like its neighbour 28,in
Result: 1.875,in
